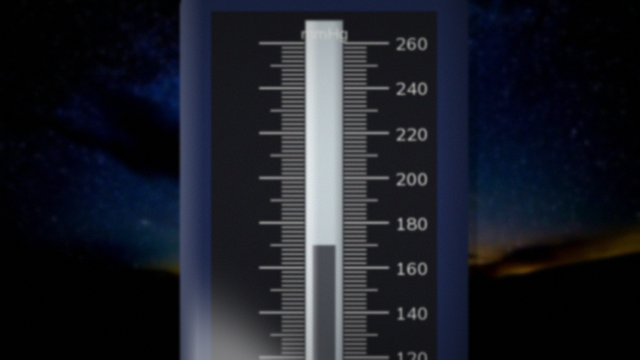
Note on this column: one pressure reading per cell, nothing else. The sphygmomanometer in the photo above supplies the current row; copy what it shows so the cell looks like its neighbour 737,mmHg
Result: 170,mmHg
